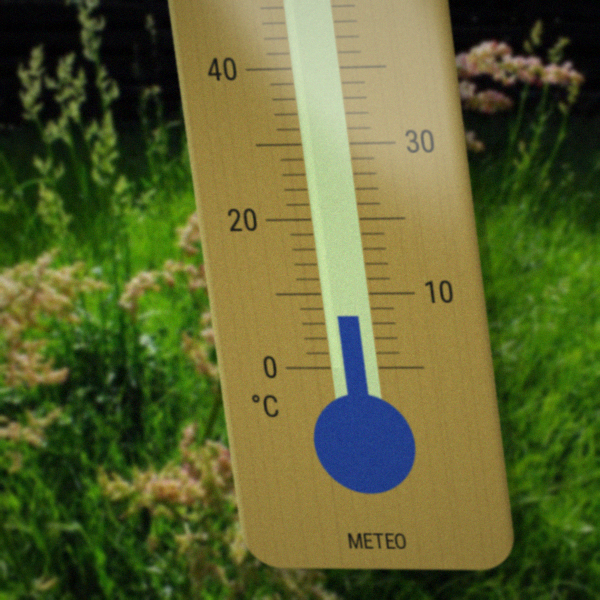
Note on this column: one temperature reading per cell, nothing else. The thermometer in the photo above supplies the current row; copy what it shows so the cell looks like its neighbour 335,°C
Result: 7,°C
